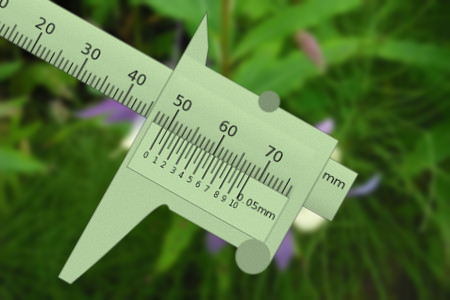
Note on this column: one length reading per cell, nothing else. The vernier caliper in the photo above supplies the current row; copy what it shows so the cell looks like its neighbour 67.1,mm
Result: 49.0,mm
